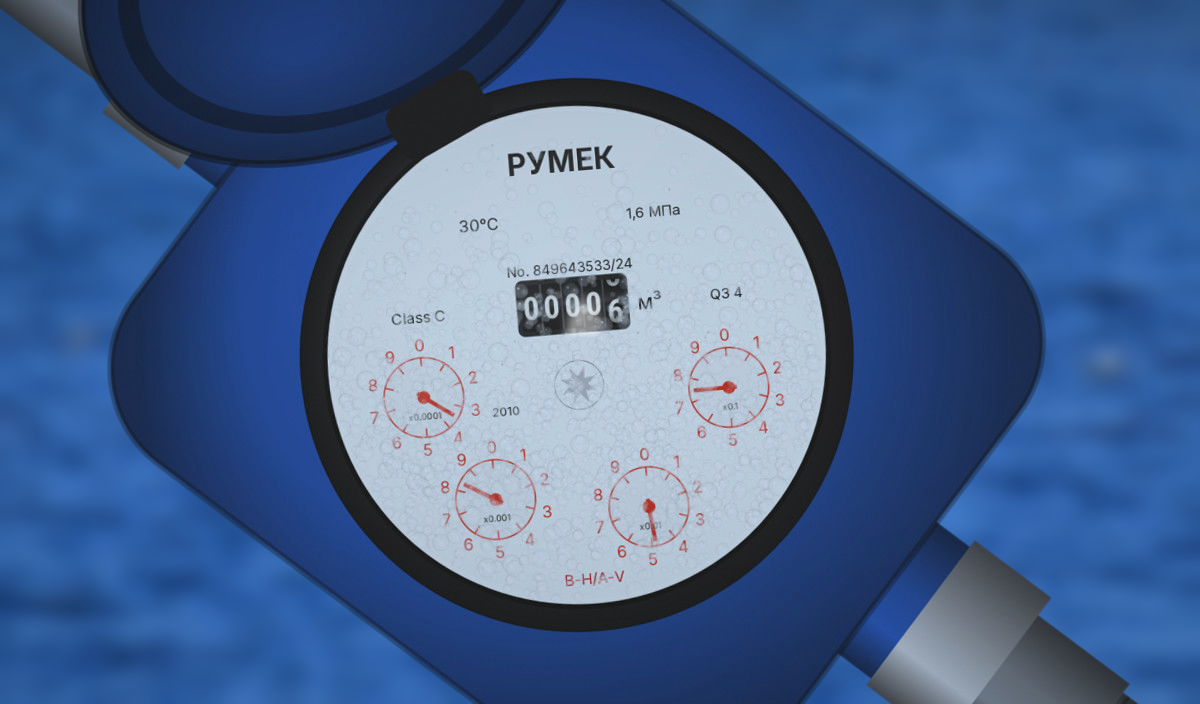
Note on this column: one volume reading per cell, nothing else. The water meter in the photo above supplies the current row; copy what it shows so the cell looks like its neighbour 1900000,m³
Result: 5.7483,m³
